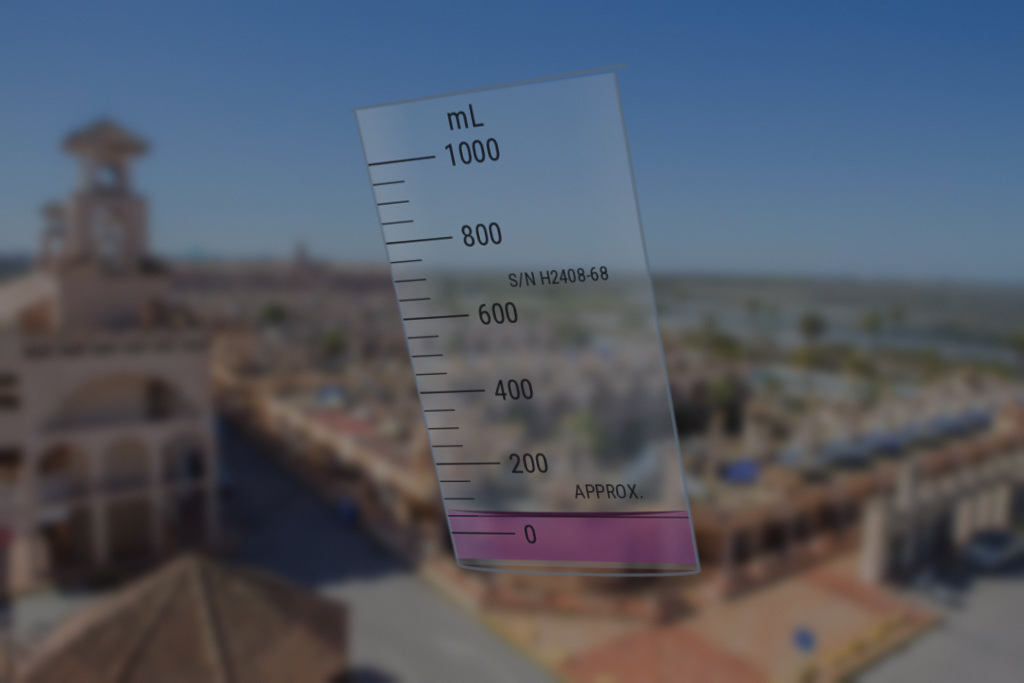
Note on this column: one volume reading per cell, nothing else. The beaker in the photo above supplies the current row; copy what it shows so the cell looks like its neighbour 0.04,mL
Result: 50,mL
